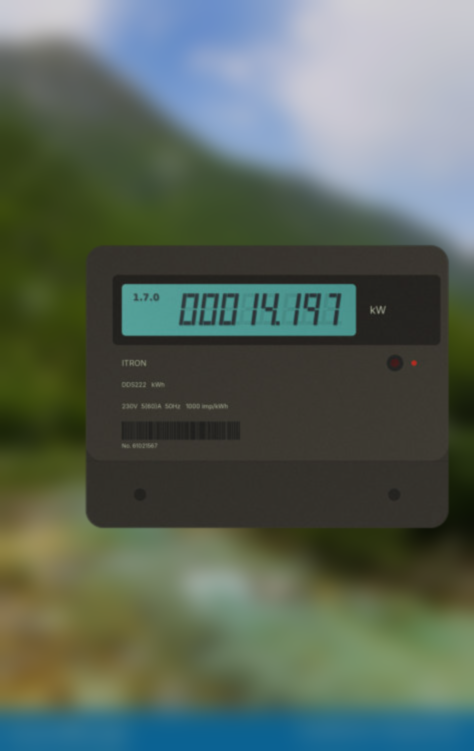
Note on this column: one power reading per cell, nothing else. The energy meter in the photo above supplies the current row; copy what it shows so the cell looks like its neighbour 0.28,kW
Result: 14.197,kW
